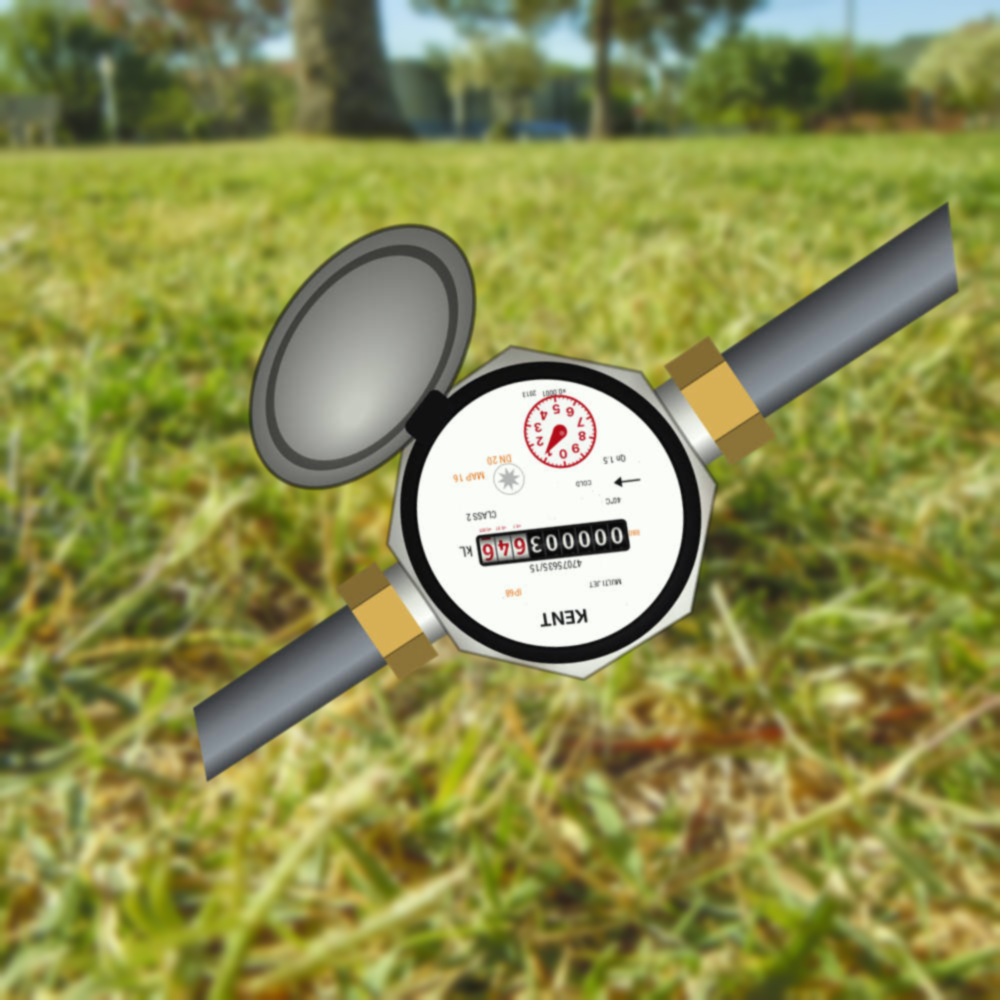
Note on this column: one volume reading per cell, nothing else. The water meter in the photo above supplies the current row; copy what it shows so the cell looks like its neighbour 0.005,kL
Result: 3.6461,kL
